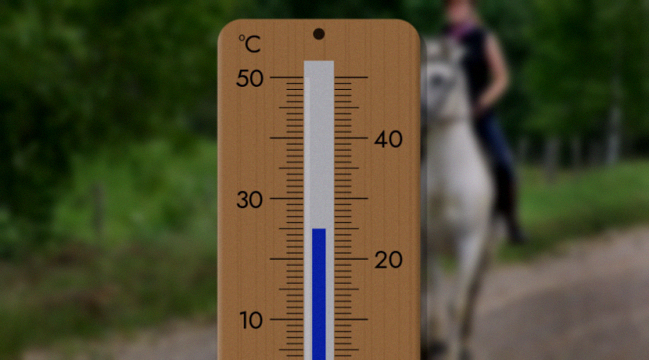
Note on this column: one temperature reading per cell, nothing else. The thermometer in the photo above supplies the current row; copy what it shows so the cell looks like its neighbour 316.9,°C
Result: 25,°C
